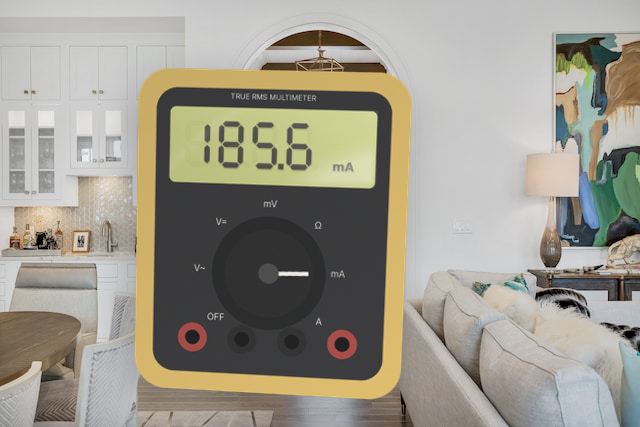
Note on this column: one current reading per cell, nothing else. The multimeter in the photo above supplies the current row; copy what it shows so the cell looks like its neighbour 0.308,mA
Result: 185.6,mA
